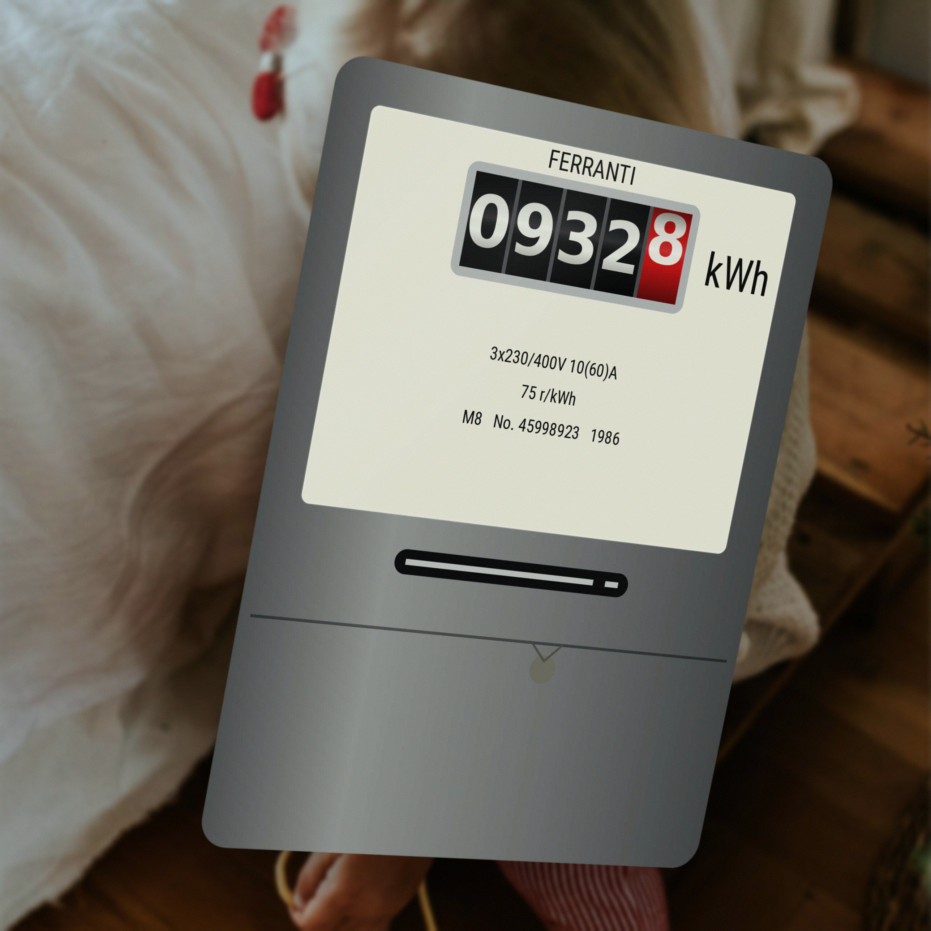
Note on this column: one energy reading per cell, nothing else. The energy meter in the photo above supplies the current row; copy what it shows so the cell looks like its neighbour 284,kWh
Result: 932.8,kWh
